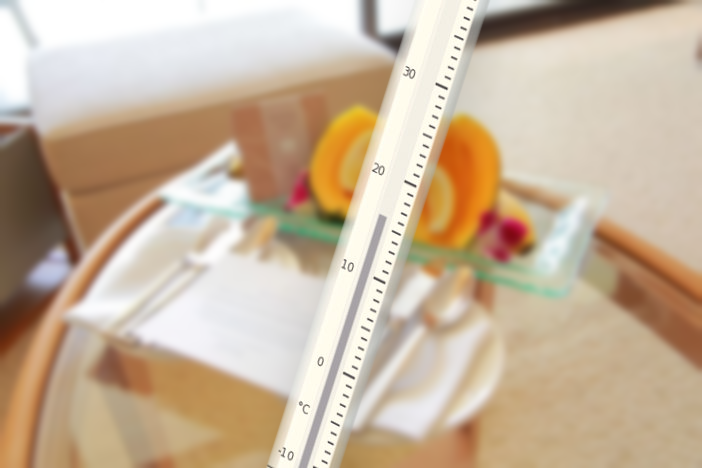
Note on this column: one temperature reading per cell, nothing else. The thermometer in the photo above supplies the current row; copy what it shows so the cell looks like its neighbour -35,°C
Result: 16,°C
